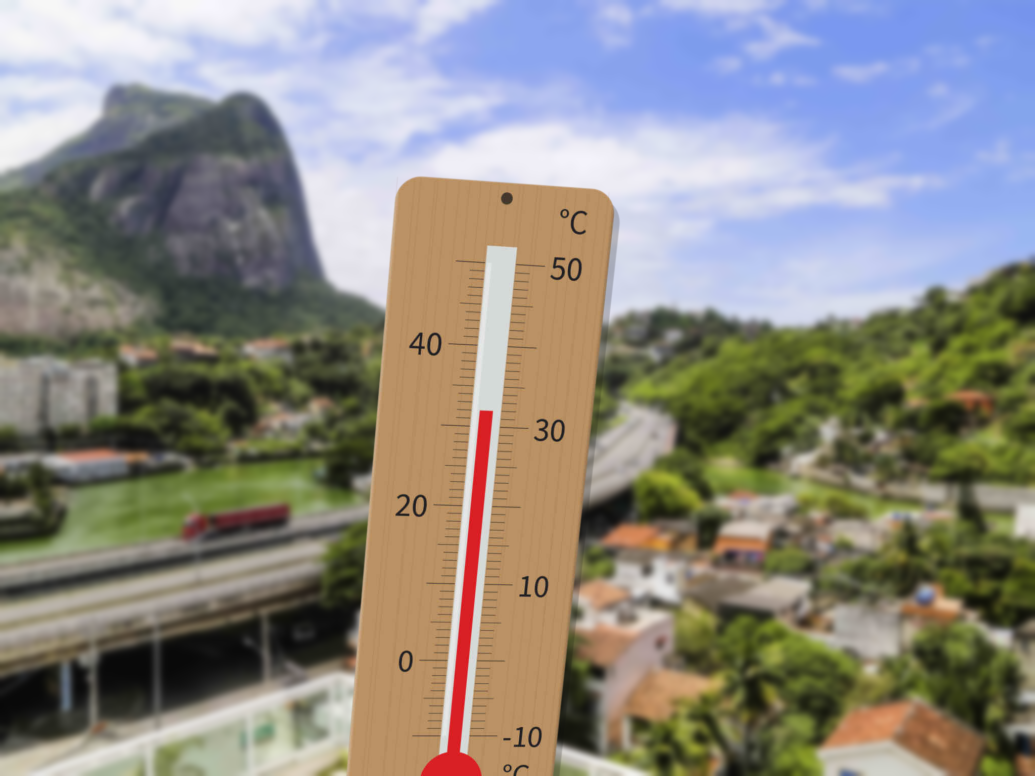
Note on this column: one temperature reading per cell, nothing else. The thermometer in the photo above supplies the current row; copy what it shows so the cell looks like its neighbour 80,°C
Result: 32,°C
